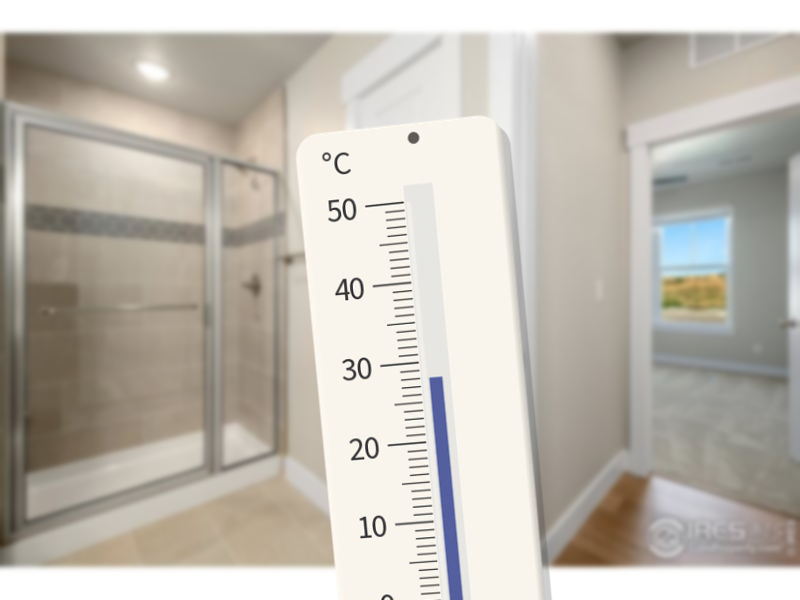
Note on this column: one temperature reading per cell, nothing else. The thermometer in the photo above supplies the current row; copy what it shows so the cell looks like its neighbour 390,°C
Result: 28,°C
